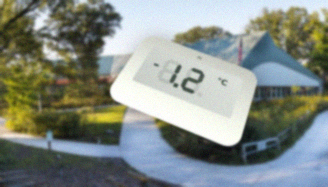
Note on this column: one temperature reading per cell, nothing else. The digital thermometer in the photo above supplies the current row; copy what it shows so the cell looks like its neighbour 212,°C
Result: -1.2,°C
